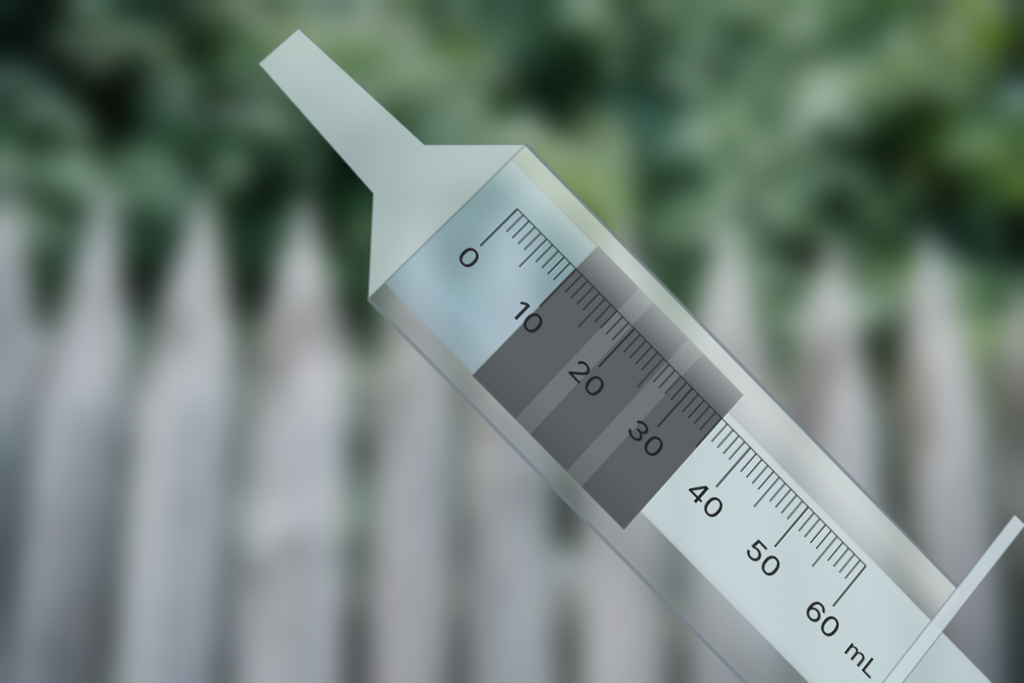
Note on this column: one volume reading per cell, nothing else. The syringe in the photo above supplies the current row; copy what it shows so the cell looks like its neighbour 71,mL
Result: 10,mL
